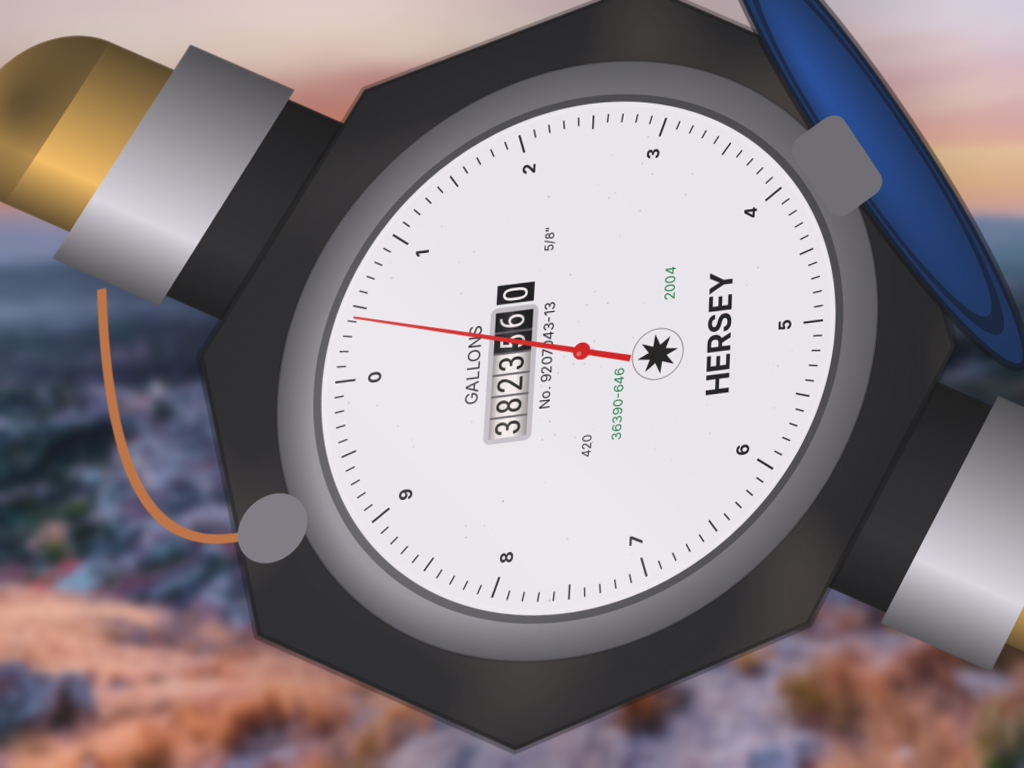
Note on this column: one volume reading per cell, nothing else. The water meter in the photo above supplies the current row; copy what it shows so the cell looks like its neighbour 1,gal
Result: 3823560.4,gal
